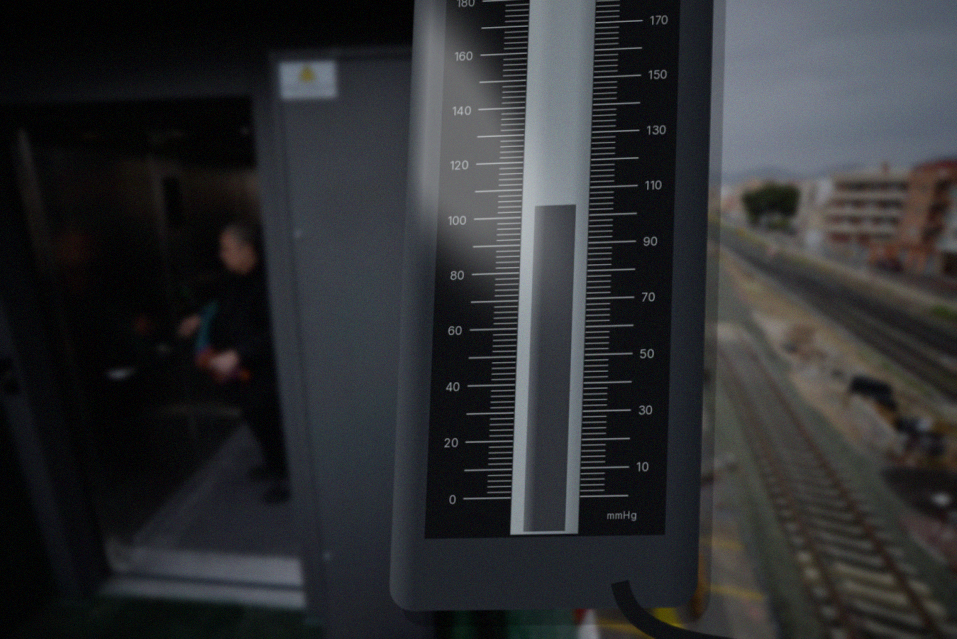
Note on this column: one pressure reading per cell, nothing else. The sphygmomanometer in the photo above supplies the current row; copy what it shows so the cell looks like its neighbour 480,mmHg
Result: 104,mmHg
